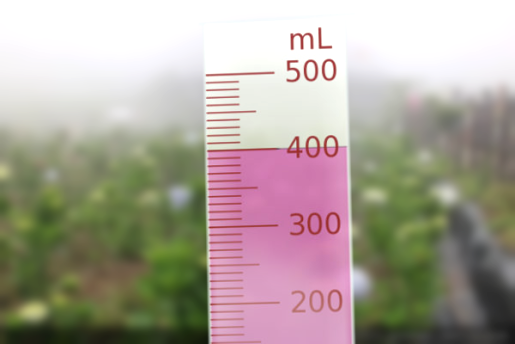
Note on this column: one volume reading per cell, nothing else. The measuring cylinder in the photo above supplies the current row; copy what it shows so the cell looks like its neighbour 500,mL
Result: 400,mL
